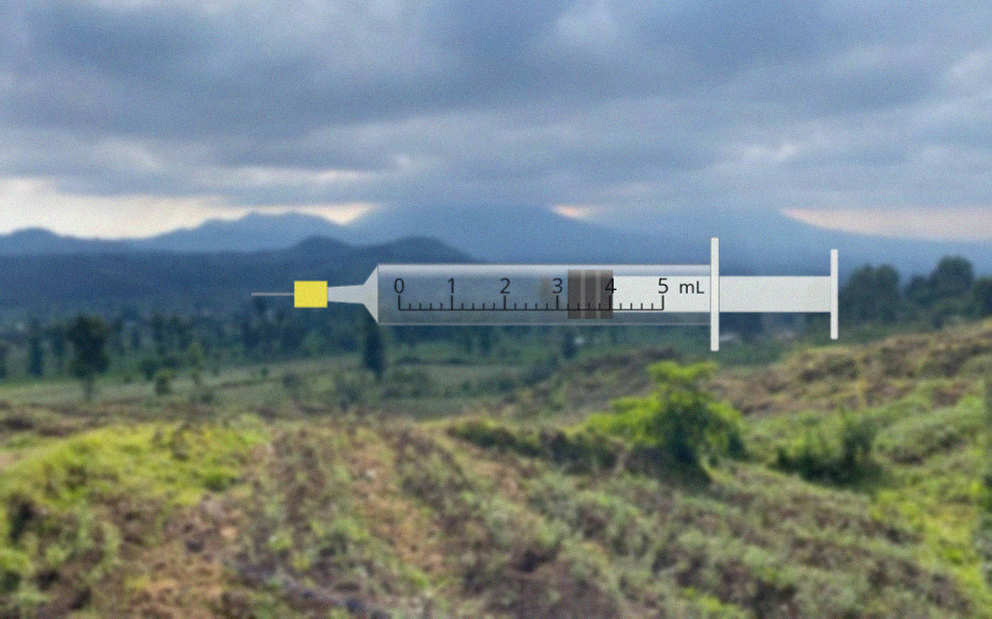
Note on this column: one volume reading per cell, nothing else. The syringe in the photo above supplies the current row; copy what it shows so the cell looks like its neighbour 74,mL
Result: 3.2,mL
